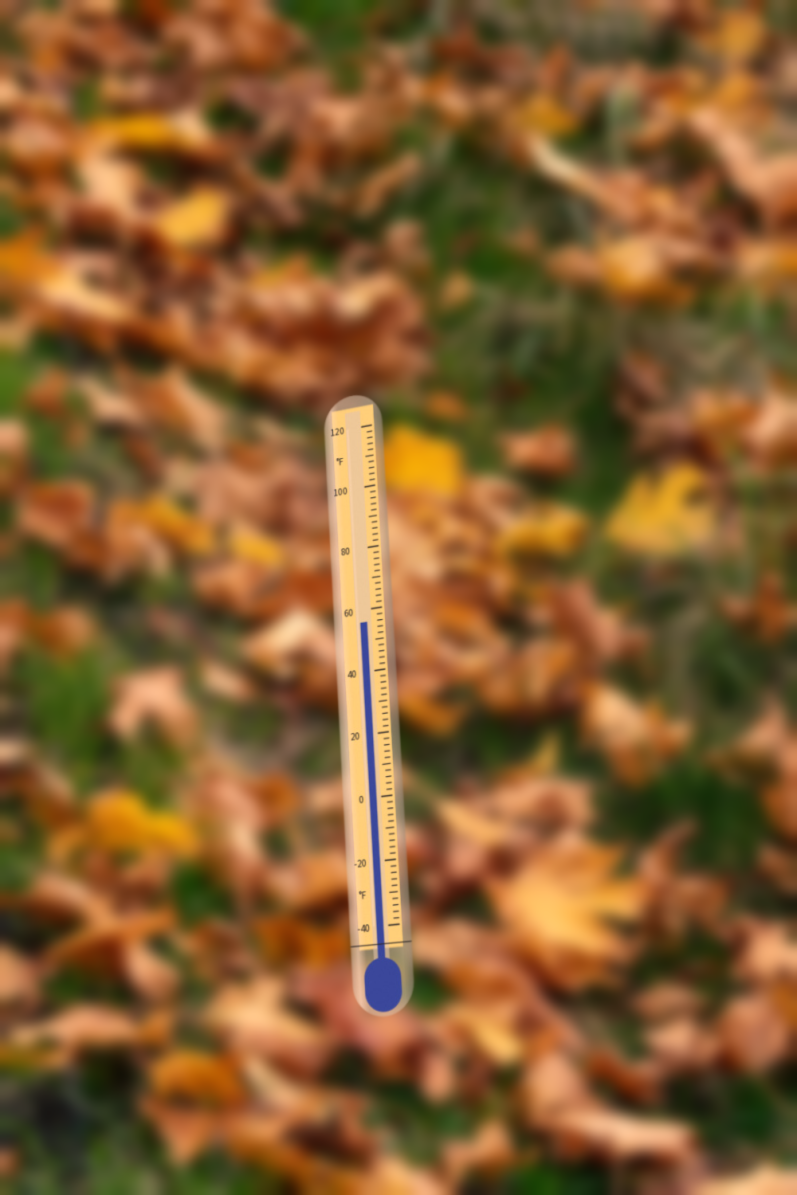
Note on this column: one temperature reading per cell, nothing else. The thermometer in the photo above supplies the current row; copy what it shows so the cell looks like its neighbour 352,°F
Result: 56,°F
